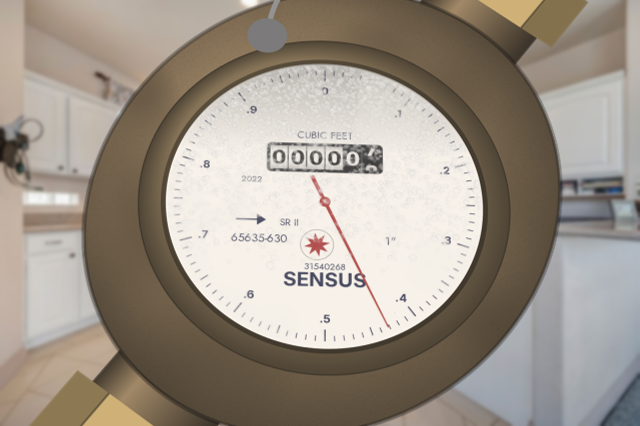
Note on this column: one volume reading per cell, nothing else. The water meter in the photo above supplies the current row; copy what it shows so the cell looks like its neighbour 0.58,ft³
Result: 7.43,ft³
